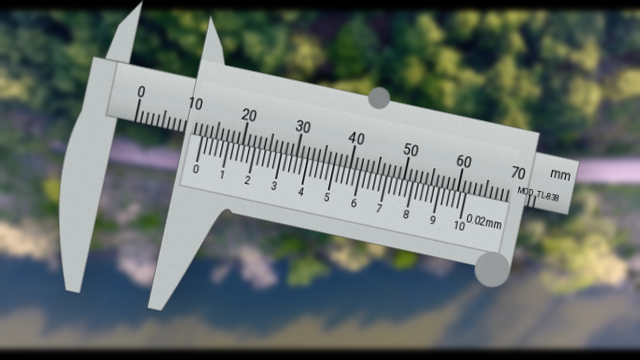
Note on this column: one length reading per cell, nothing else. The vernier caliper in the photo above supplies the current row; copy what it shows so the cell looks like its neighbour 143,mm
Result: 12.5,mm
